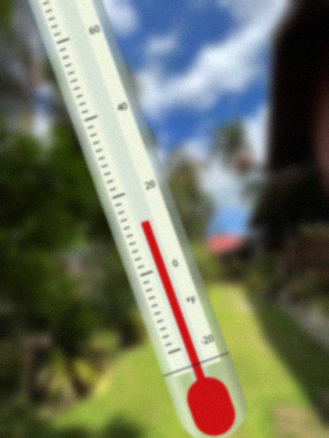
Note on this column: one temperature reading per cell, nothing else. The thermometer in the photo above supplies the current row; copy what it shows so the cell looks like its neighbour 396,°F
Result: 12,°F
